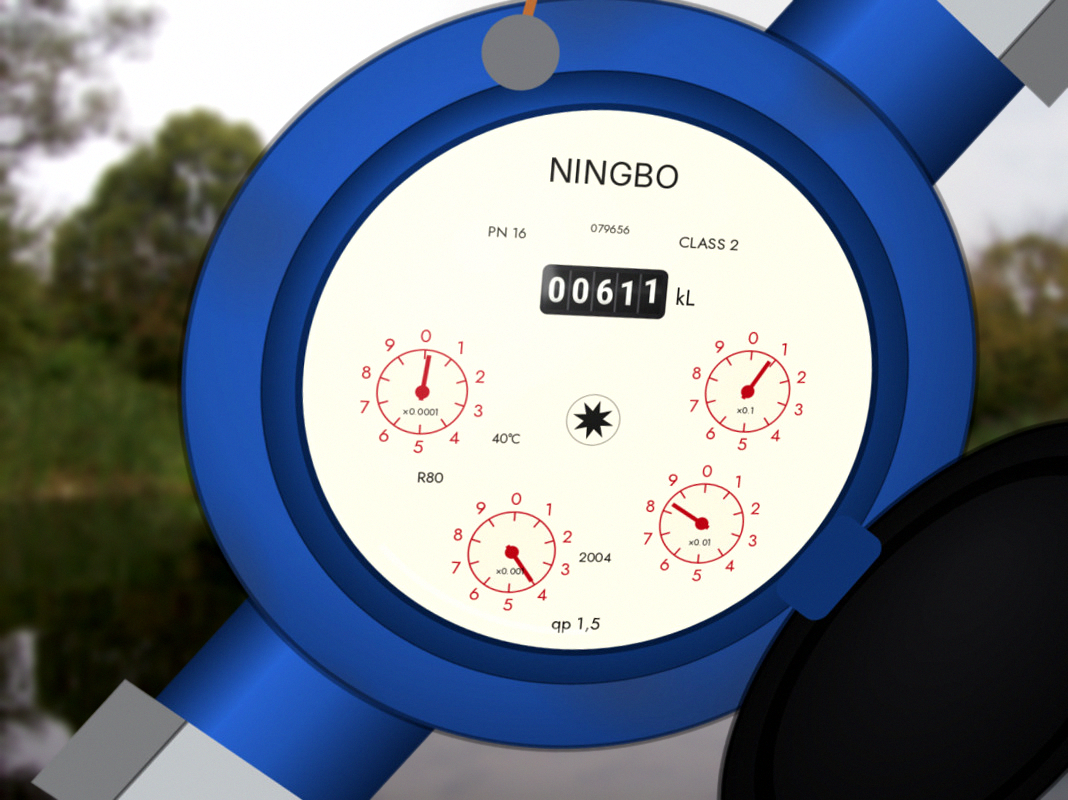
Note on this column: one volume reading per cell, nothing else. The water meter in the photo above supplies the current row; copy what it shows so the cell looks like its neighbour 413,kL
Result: 611.0840,kL
